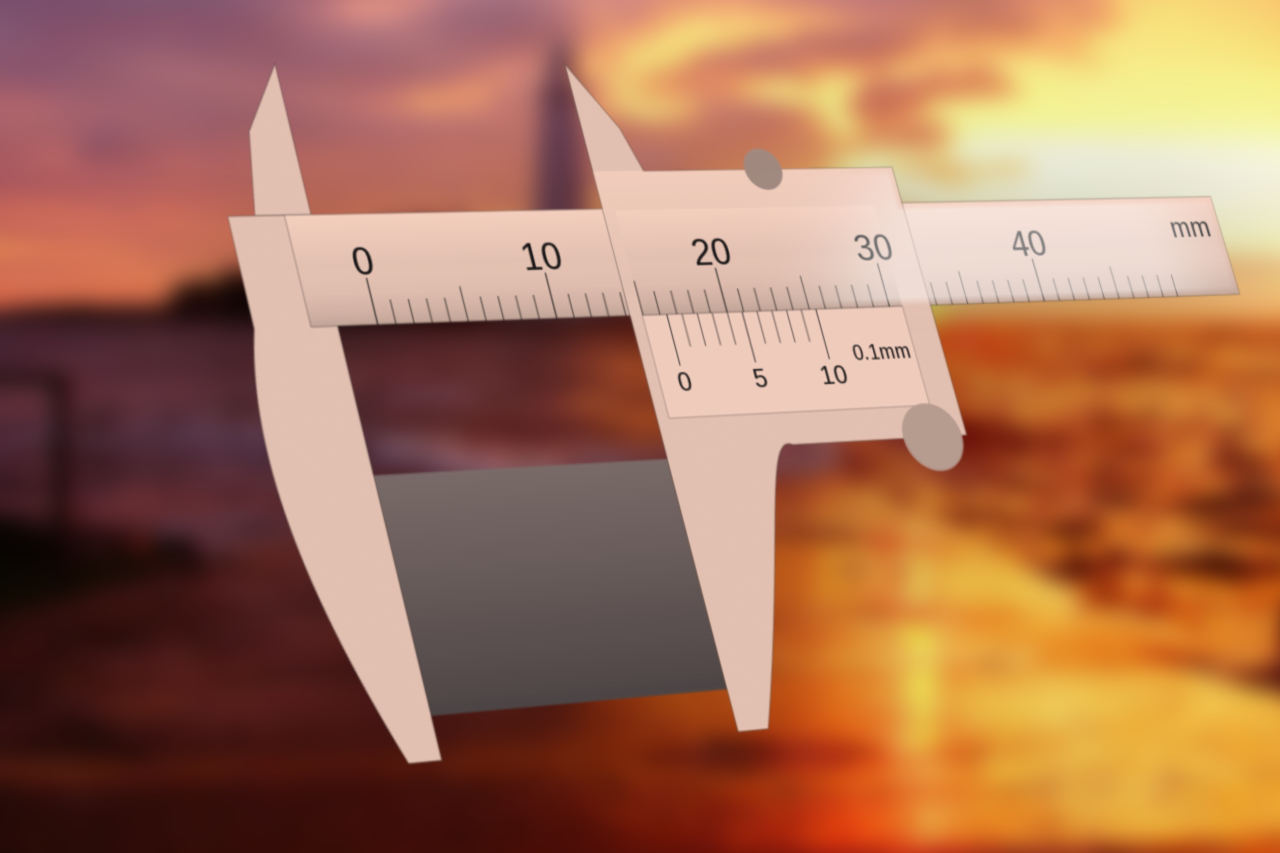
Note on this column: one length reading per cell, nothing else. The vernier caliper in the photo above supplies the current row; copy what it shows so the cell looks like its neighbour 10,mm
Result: 16.4,mm
